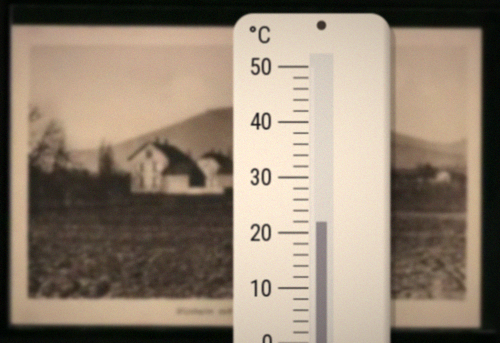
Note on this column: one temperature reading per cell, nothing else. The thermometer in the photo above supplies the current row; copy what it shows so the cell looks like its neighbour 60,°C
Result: 22,°C
